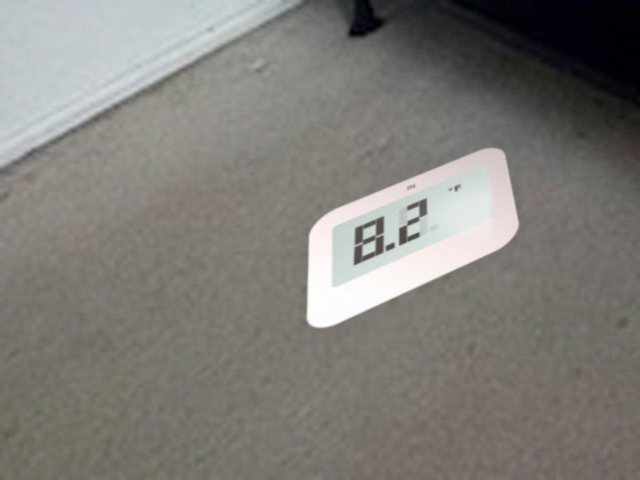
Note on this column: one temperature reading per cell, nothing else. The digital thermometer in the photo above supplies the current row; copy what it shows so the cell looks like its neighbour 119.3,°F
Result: 8.2,°F
